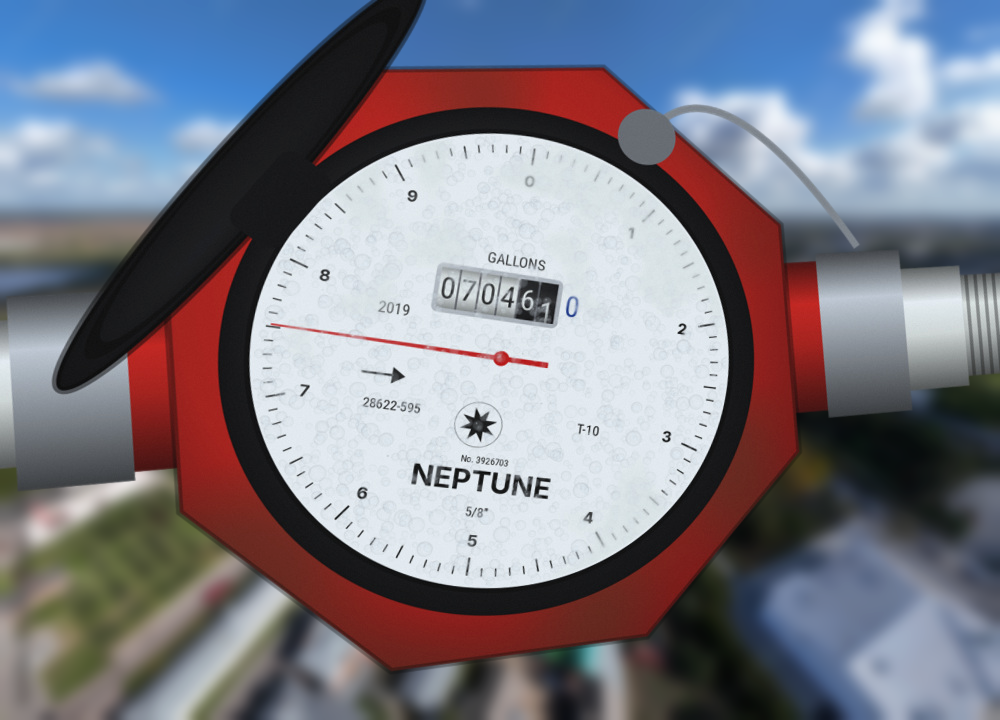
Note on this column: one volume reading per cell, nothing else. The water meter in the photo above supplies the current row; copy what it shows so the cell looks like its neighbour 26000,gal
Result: 704607.5,gal
